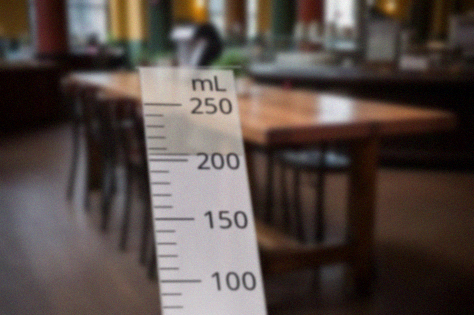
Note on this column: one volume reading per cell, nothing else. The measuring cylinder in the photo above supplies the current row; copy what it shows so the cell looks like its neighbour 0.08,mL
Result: 205,mL
